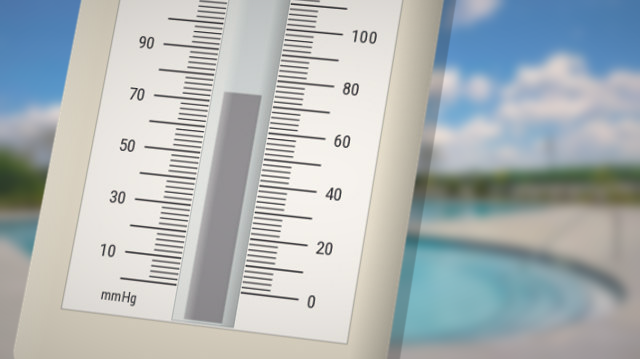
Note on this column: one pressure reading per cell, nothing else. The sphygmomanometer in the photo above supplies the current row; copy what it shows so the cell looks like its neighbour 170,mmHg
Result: 74,mmHg
